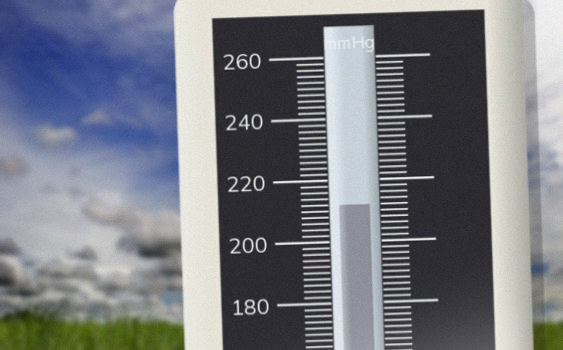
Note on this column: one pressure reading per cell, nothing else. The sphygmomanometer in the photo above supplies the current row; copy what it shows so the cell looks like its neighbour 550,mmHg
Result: 212,mmHg
